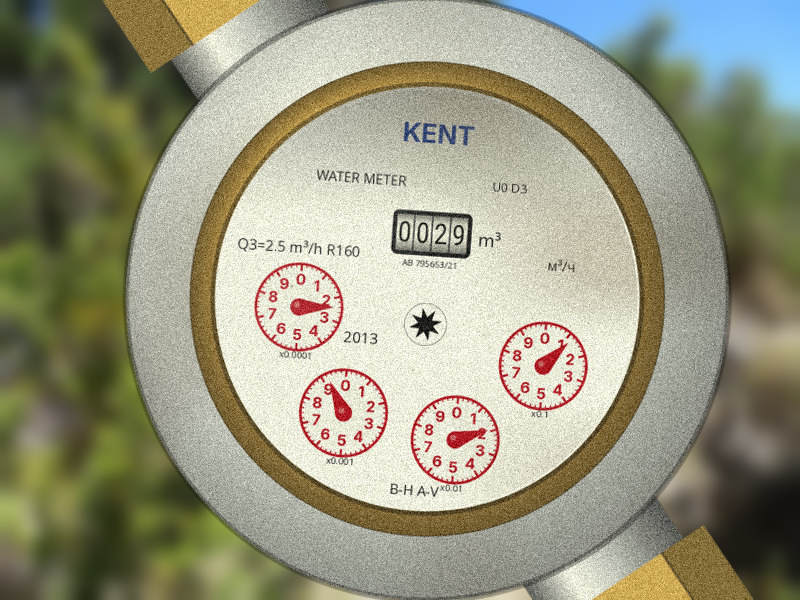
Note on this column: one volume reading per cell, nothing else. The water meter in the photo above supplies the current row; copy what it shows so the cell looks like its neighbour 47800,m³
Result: 29.1192,m³
